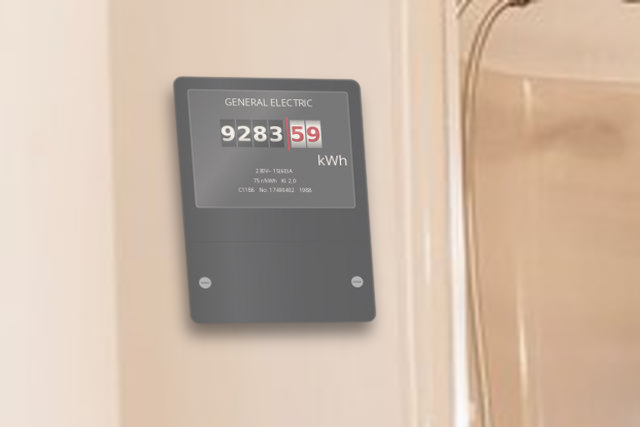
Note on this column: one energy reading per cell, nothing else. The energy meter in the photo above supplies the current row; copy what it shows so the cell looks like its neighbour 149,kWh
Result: 9283.59,kWh
